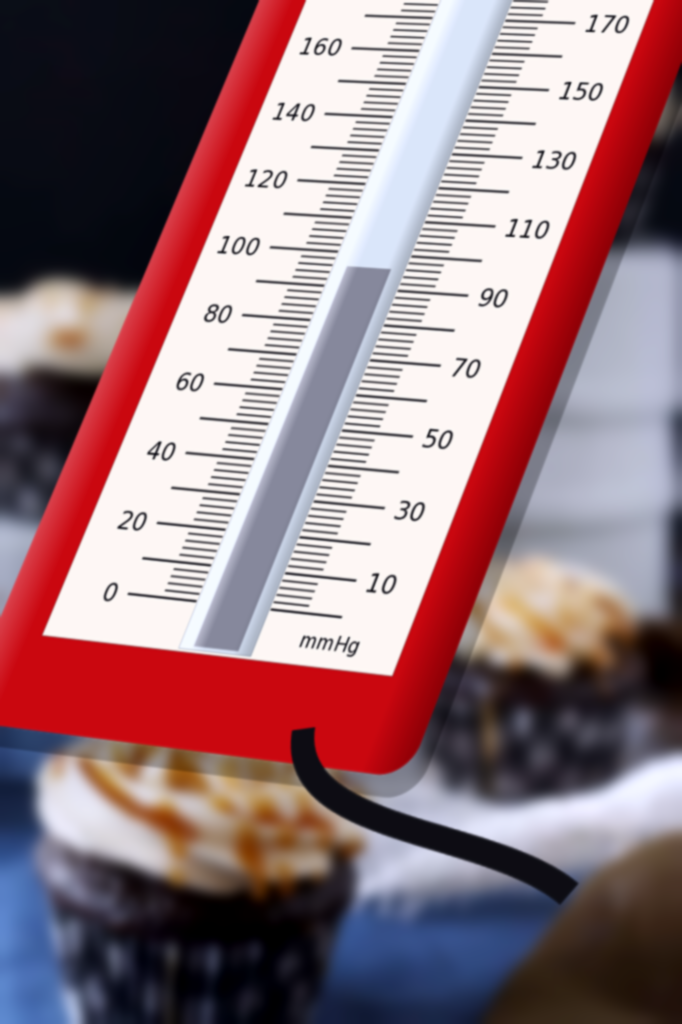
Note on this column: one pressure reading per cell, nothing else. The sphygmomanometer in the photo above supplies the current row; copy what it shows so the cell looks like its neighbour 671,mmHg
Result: 96,mmHg
